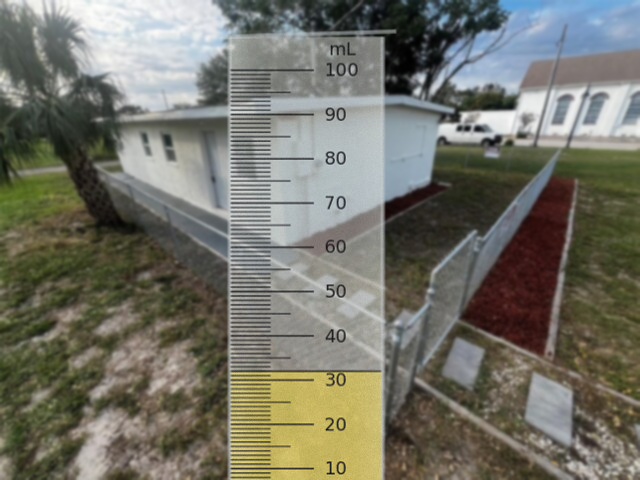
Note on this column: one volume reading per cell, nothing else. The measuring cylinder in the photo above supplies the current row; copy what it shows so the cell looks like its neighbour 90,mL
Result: 32,mL
